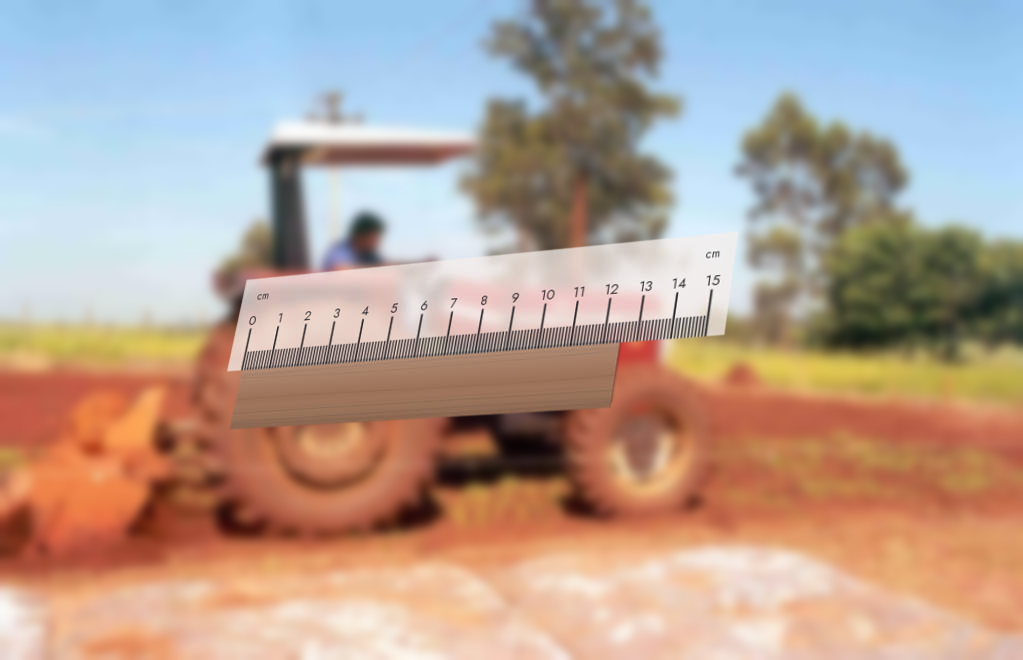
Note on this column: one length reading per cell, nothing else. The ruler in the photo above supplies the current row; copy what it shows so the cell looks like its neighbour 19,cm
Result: 12.5,cm
